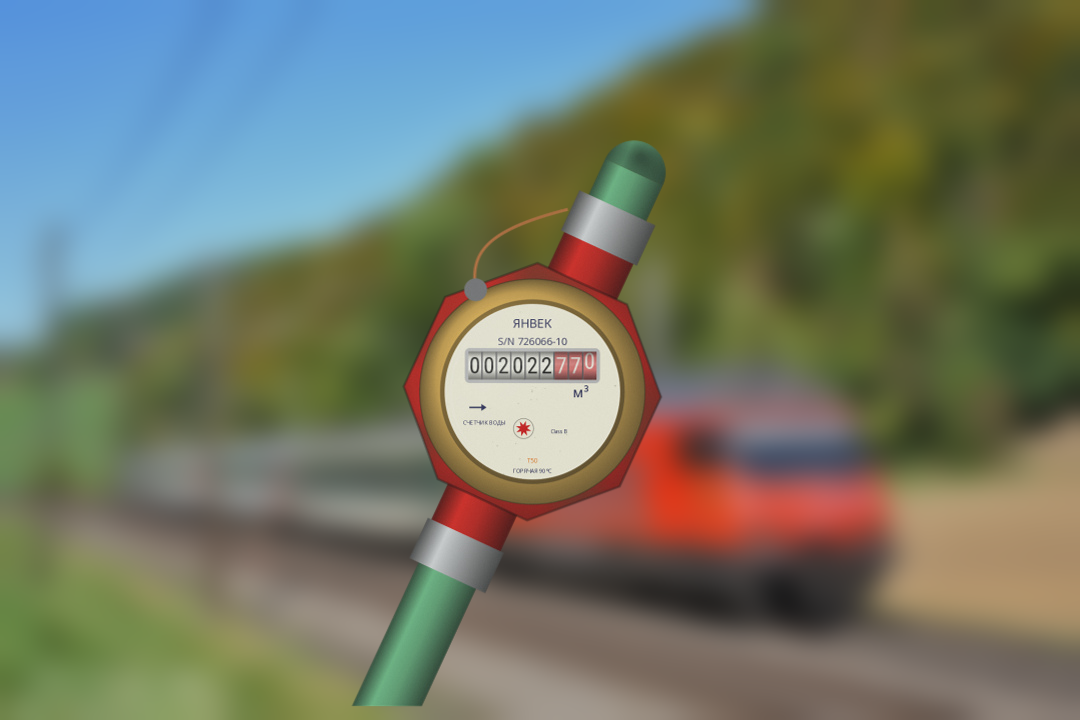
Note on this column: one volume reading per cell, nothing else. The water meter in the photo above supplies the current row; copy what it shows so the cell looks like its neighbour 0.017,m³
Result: 2022.770,m³
